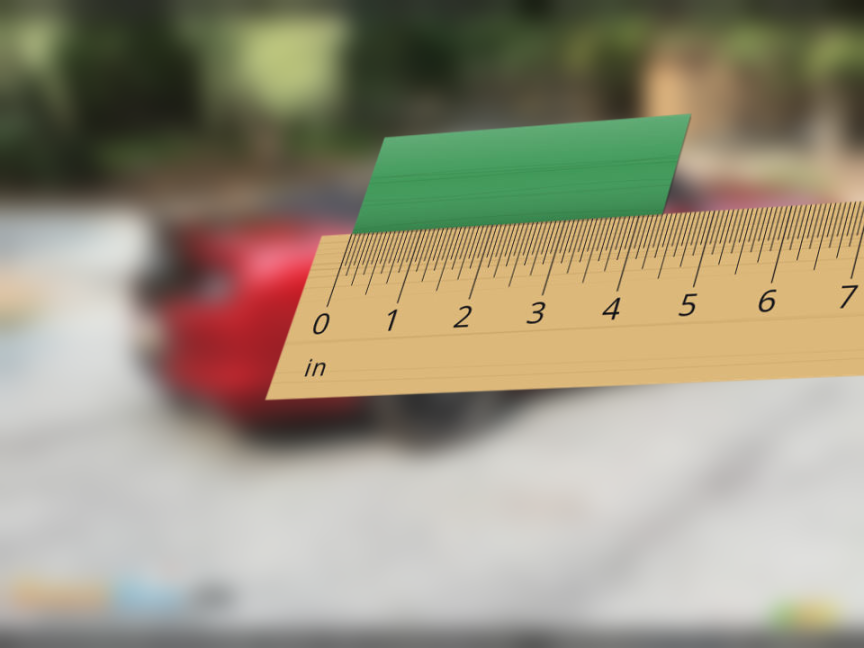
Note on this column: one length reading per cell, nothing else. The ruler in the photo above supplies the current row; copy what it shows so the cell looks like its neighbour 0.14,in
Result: 4.3125,in
